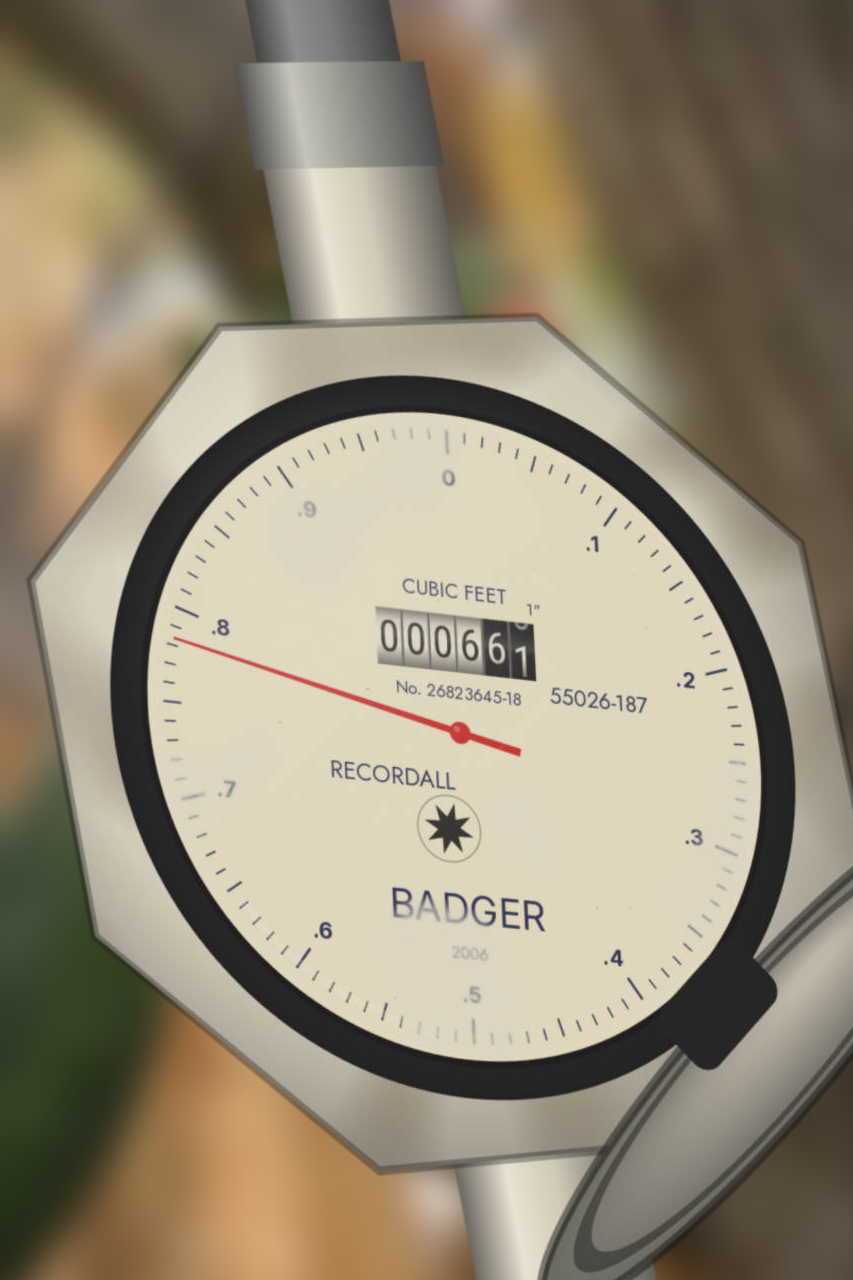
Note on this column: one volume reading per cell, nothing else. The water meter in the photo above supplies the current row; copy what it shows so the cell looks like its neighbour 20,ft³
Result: 660.78,ft³
